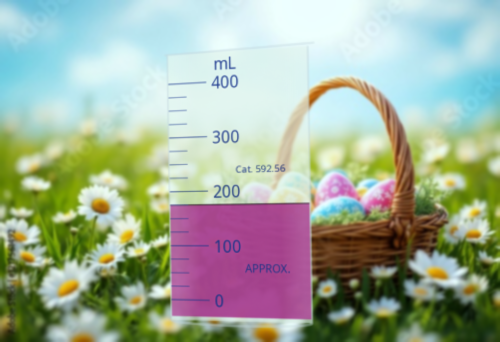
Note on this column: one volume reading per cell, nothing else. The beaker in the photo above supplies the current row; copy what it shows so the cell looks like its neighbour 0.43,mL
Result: 175,mL
